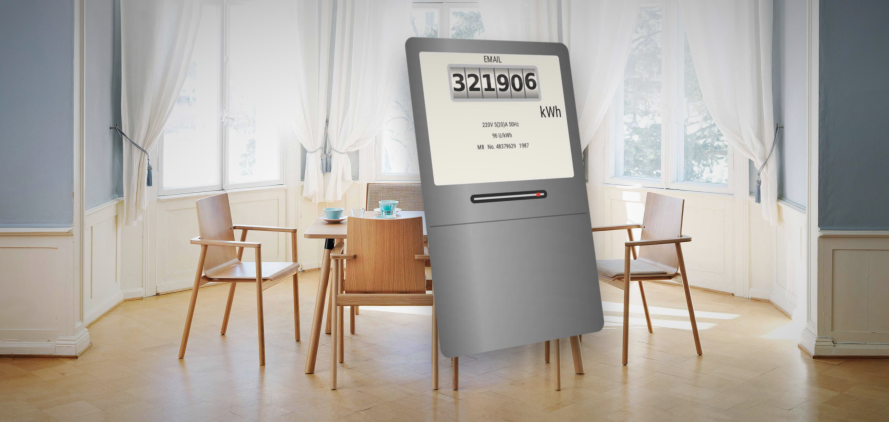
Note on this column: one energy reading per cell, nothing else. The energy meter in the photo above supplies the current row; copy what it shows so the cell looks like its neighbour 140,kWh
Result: 321906,kWh
